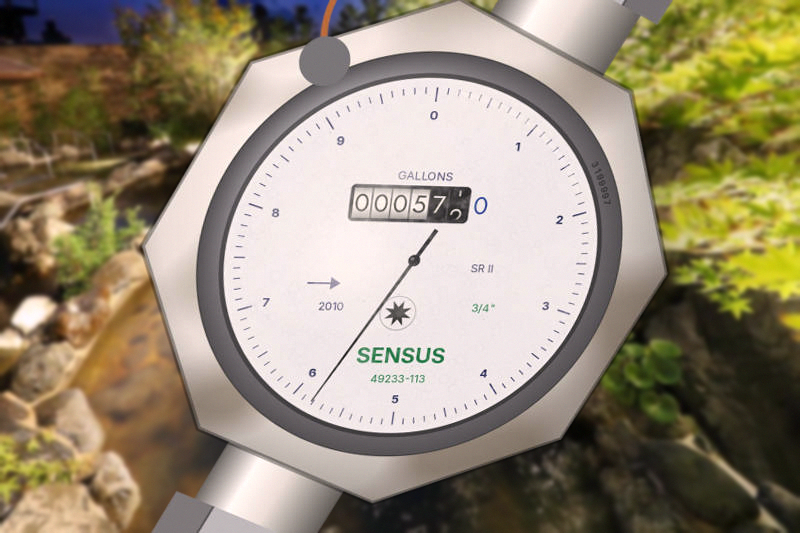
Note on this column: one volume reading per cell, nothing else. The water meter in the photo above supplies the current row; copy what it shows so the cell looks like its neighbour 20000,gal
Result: 5715.8,gal
